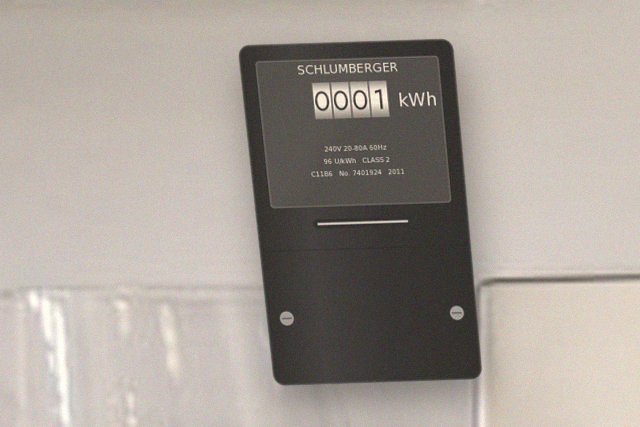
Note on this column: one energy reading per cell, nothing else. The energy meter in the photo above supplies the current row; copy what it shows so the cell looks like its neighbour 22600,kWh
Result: 1,kWh
